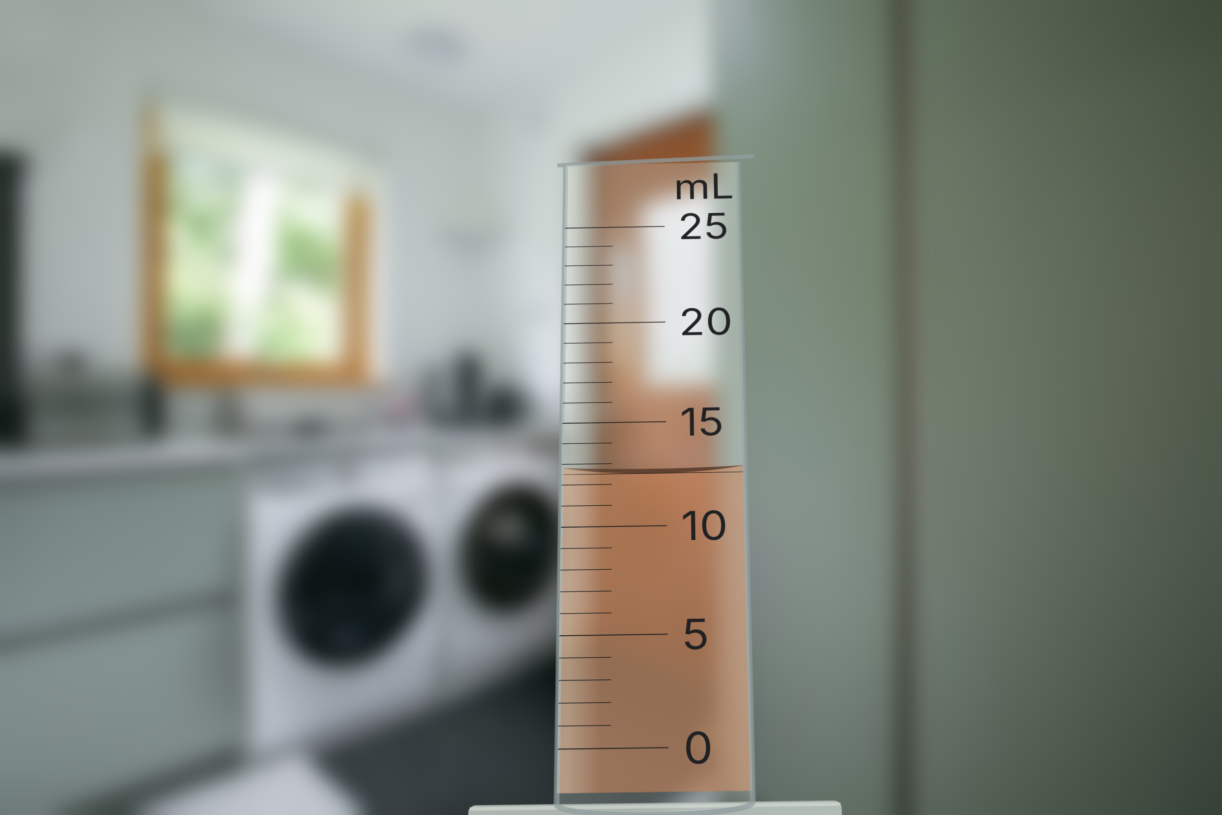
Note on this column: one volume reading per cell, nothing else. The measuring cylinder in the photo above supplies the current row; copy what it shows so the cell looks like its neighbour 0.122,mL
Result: 12.5,mL
